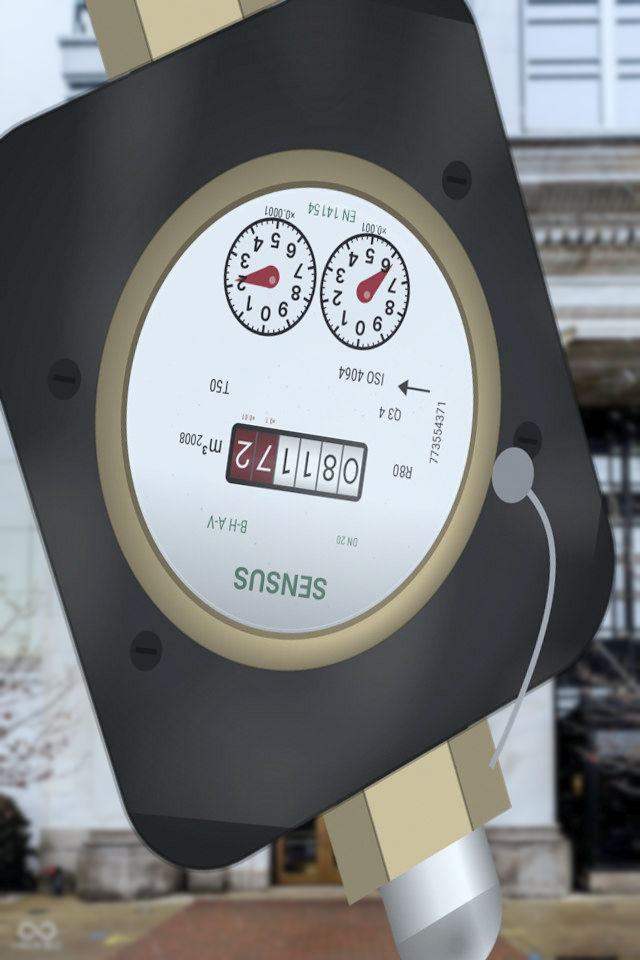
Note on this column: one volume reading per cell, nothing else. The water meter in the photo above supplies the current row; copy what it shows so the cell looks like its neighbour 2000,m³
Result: 811.7262,m³
